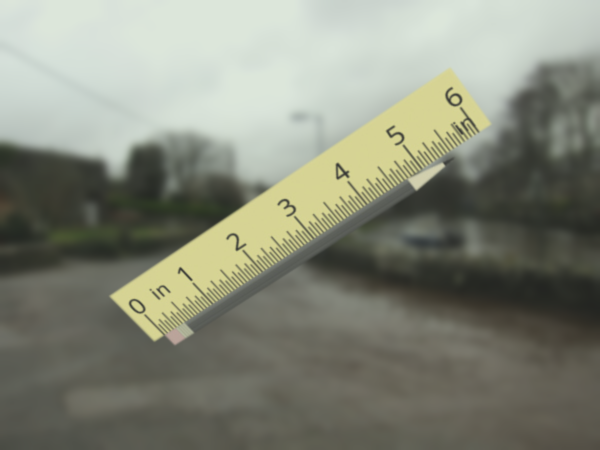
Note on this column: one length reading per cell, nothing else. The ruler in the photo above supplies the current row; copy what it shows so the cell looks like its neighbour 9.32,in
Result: 5.5,in
